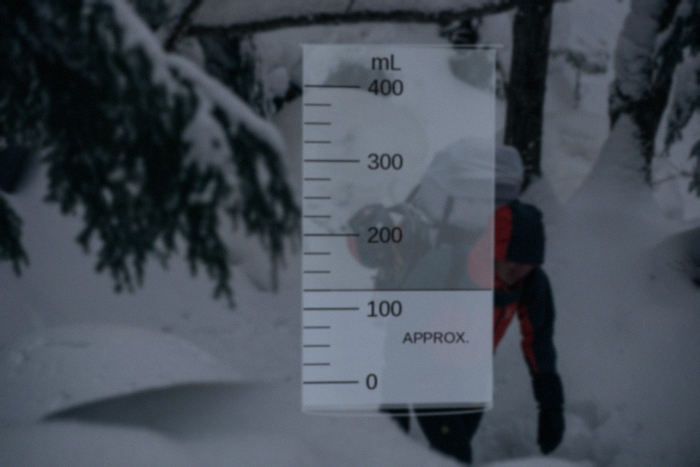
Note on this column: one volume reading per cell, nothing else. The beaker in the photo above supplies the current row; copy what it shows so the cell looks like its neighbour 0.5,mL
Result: 125,mL
